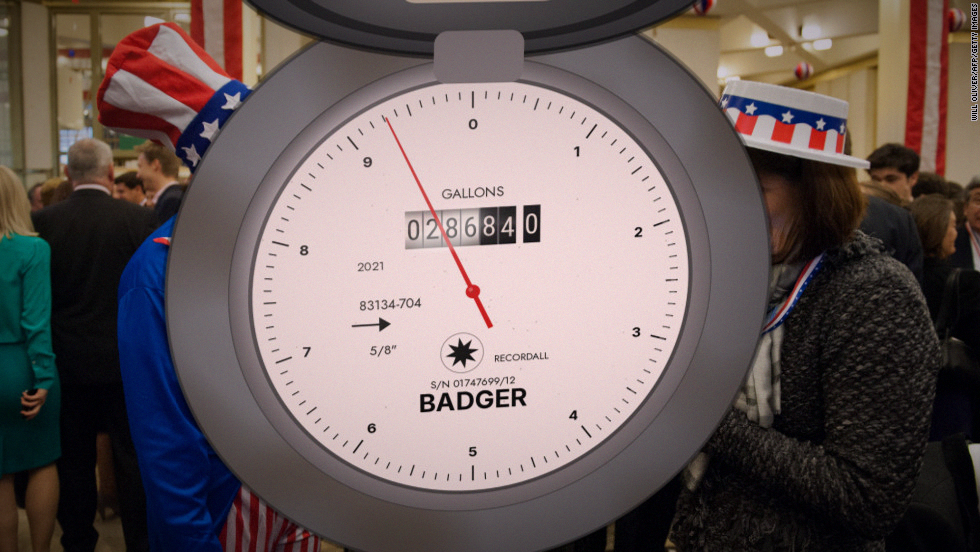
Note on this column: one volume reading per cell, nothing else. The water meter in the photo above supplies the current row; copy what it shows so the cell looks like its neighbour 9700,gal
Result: 286839.3,gal
